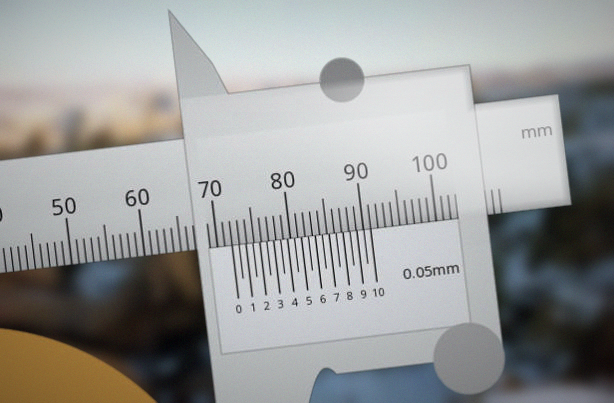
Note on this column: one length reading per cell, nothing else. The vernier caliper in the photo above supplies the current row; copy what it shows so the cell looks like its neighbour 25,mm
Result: 72.0,mm
